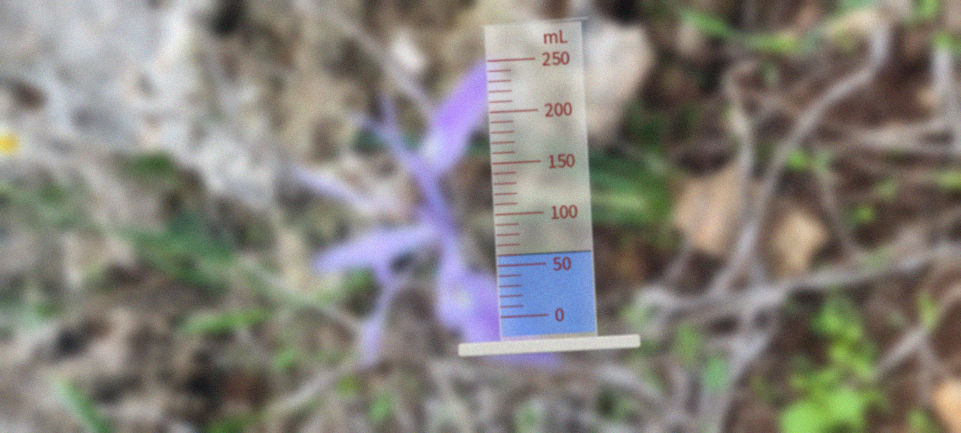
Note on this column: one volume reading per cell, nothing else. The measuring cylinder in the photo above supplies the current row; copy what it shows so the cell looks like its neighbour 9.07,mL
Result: 60,mL
